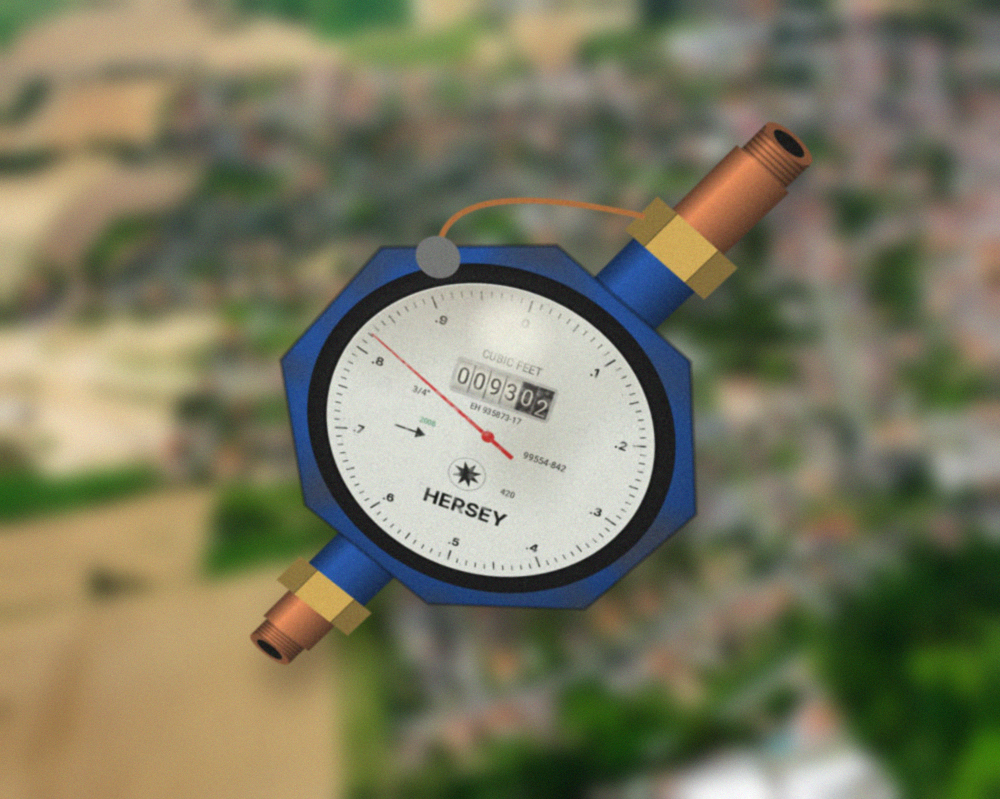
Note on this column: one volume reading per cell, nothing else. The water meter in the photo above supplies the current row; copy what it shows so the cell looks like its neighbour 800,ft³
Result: 9301.82,ft³
